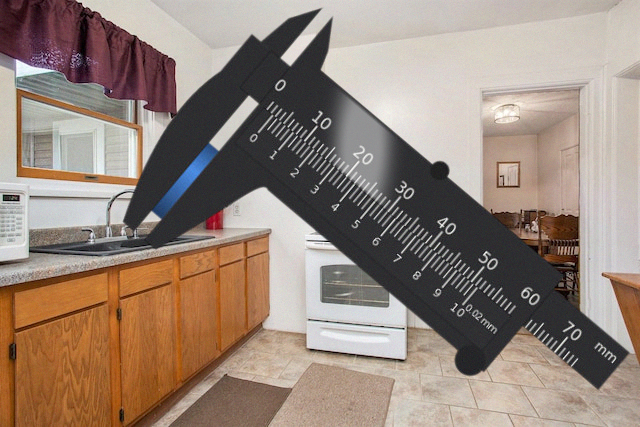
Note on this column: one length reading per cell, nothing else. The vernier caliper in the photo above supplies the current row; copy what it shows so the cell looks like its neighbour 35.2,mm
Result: 2.5,mm
